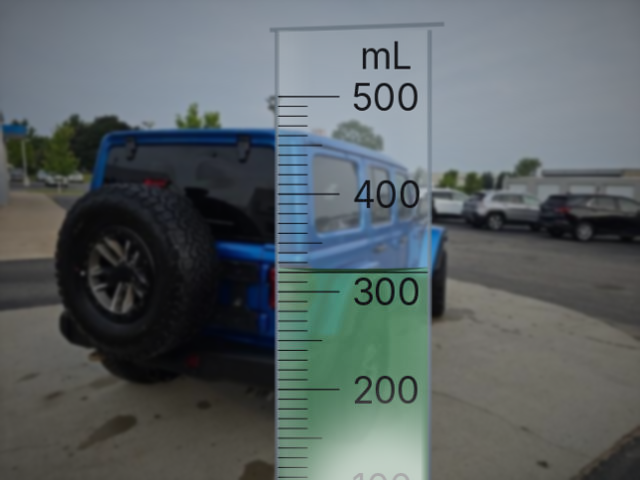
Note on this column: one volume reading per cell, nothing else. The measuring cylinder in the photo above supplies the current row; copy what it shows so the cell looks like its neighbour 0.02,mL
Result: 320,mL
